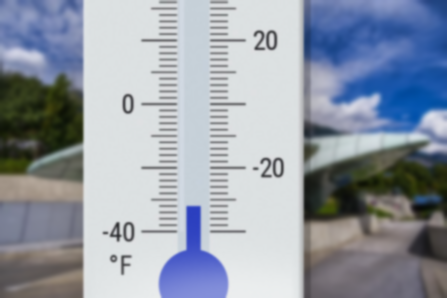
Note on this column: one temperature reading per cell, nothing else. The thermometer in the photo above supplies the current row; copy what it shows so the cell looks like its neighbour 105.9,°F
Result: -32,°F
